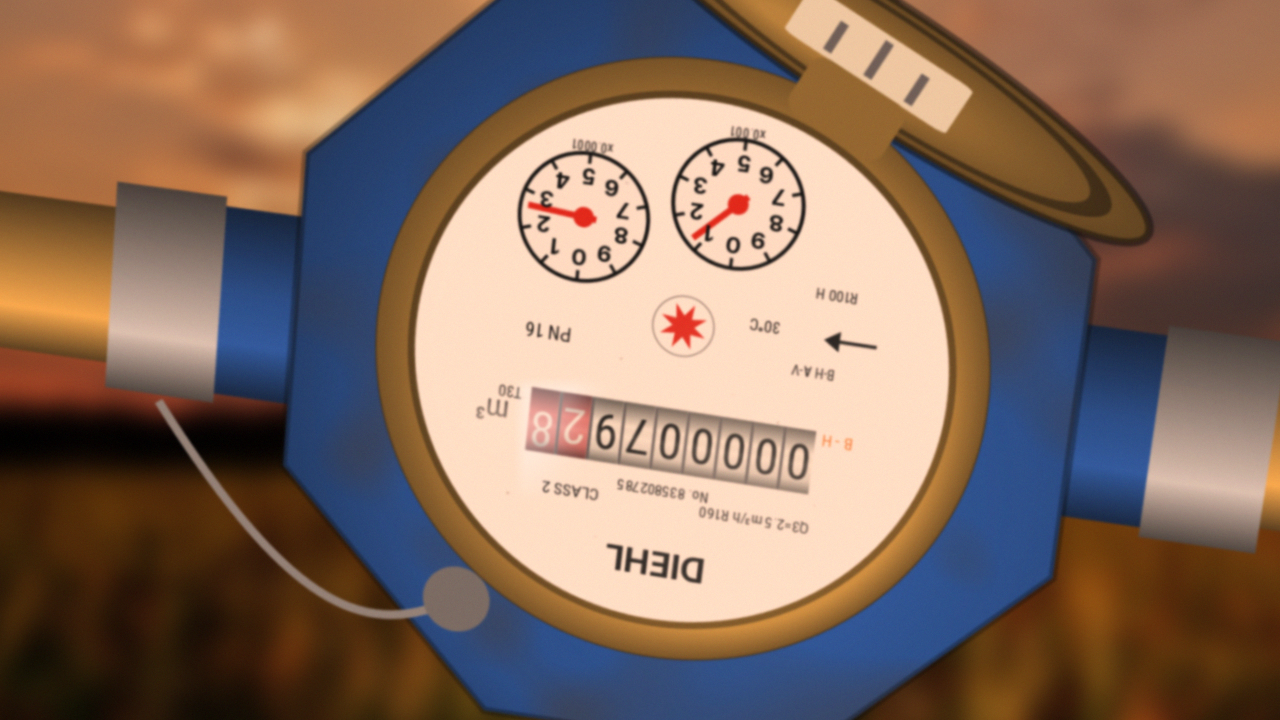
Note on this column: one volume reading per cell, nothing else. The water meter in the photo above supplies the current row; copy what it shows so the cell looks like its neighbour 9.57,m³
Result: 79.2812,m³
